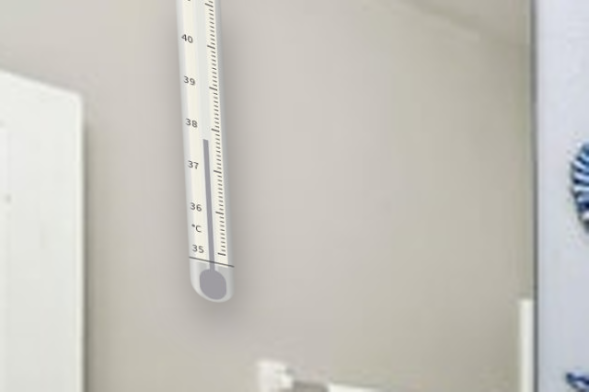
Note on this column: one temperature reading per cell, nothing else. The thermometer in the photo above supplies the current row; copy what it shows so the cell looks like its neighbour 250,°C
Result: 37.7,°C
